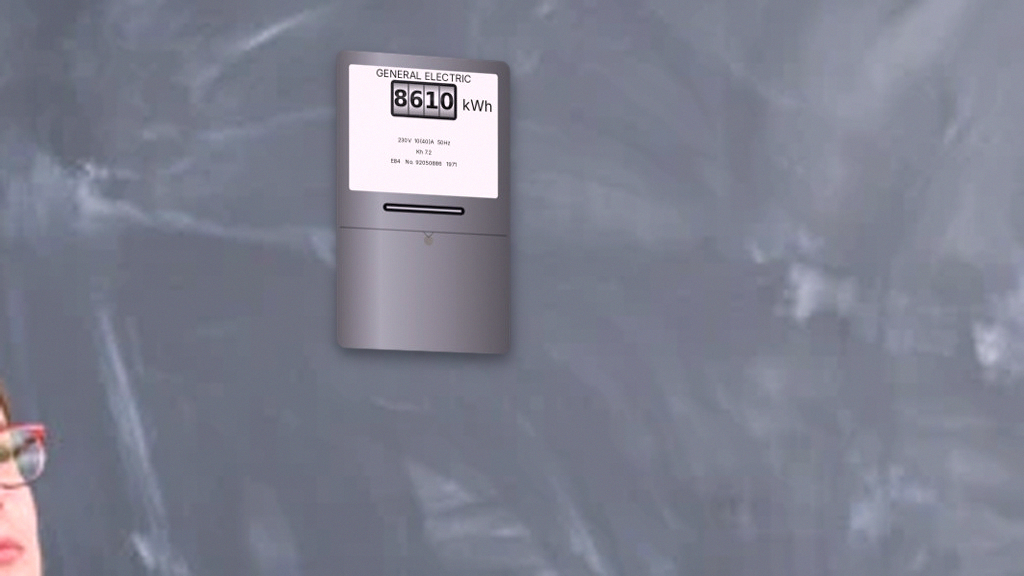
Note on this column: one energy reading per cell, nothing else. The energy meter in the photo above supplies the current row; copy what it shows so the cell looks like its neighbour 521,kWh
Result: 8610,kWh
